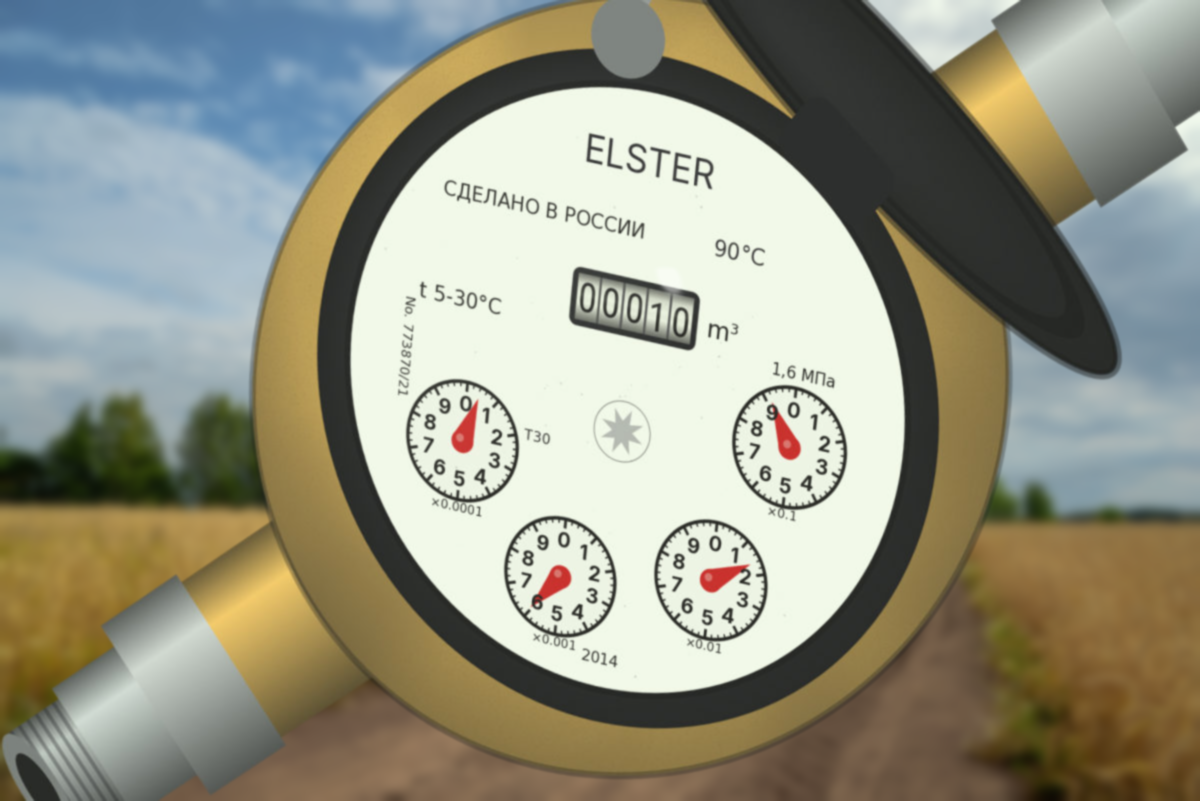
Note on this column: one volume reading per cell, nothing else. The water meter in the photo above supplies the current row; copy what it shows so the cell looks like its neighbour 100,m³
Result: 9.9160,m³
